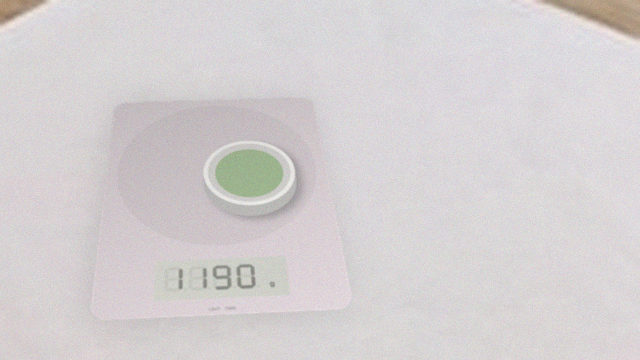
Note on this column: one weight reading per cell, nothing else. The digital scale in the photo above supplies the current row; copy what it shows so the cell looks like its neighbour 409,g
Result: 1190,g
